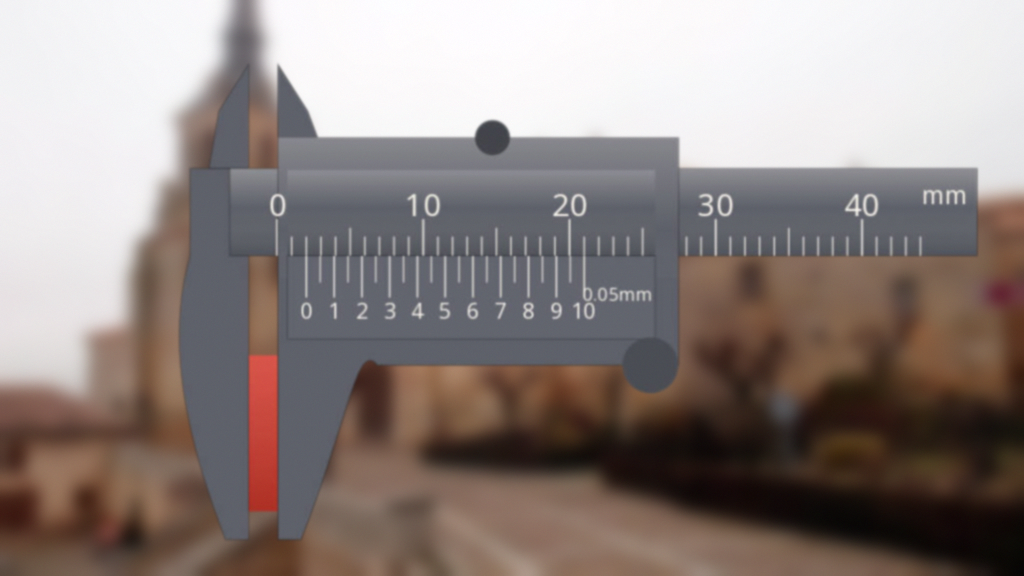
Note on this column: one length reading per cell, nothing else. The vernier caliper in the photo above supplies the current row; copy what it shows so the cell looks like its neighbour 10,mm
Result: 2.0,mm
